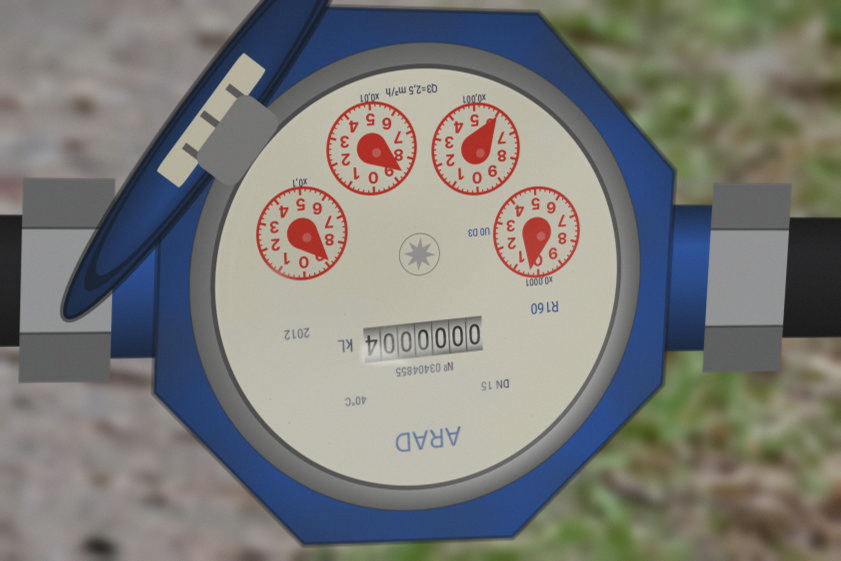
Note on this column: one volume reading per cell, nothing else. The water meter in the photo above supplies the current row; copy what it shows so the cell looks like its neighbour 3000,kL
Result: 4.8860,kL
